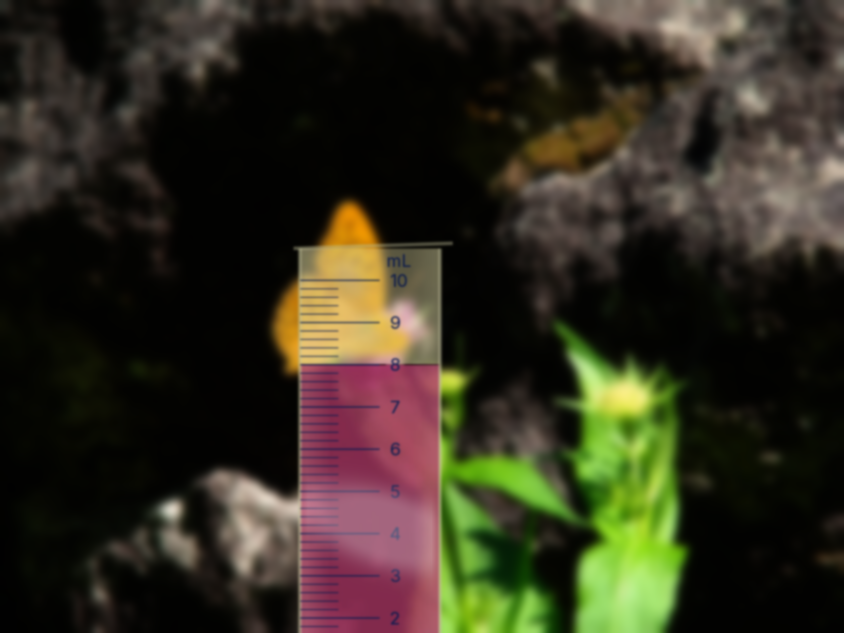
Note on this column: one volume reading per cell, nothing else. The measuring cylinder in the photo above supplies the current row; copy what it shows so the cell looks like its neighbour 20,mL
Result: 8,mL
